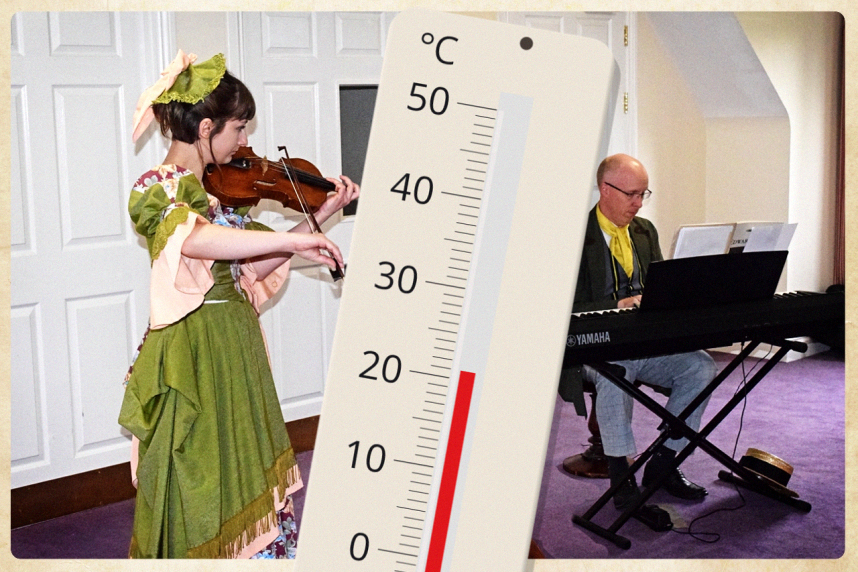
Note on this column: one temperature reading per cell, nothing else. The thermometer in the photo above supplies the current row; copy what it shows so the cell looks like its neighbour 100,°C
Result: 21,°C
